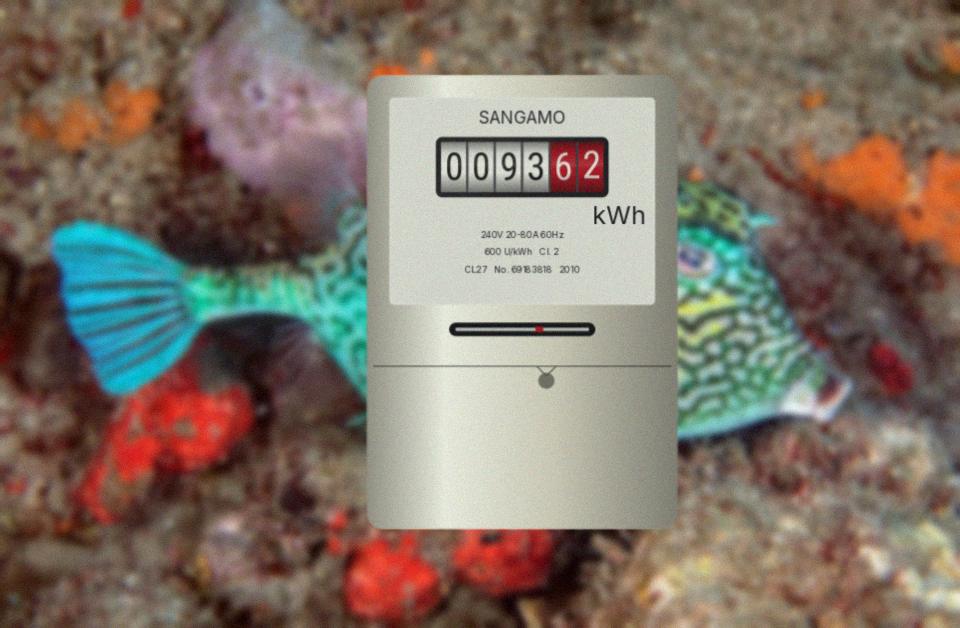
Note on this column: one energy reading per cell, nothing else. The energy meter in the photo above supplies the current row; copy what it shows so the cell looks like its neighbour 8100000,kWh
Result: 93.62,kWh
